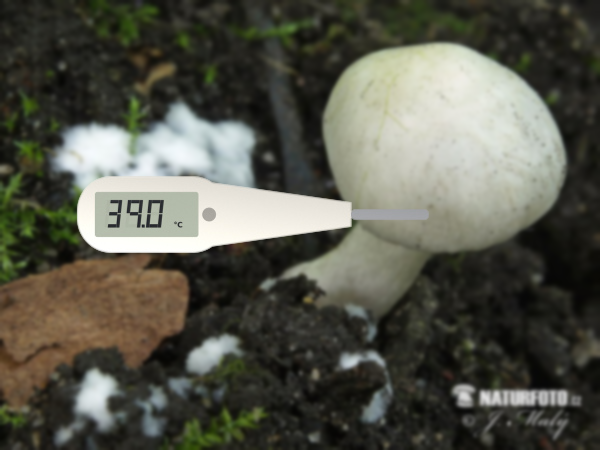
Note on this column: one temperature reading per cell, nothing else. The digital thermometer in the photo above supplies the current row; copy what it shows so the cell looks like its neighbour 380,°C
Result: 39.0,°C
